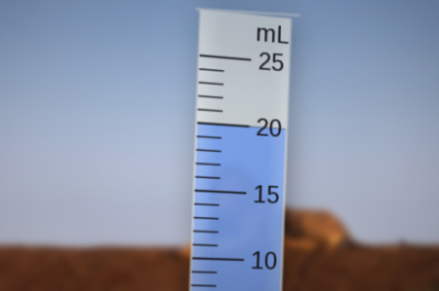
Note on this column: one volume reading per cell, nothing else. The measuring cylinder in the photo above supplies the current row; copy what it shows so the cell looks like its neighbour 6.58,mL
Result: 20,mL
